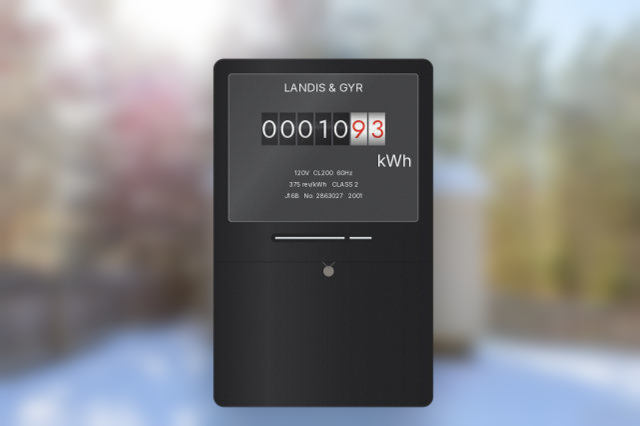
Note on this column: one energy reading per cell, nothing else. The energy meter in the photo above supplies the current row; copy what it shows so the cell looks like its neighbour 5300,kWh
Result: 10.93,kWh
